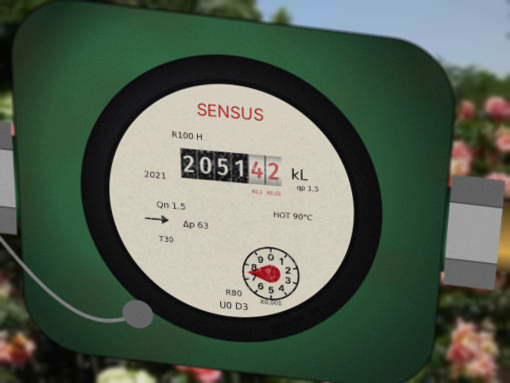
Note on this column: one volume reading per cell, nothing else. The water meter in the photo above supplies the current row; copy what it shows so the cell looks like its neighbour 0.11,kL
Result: 2051.427,kL
